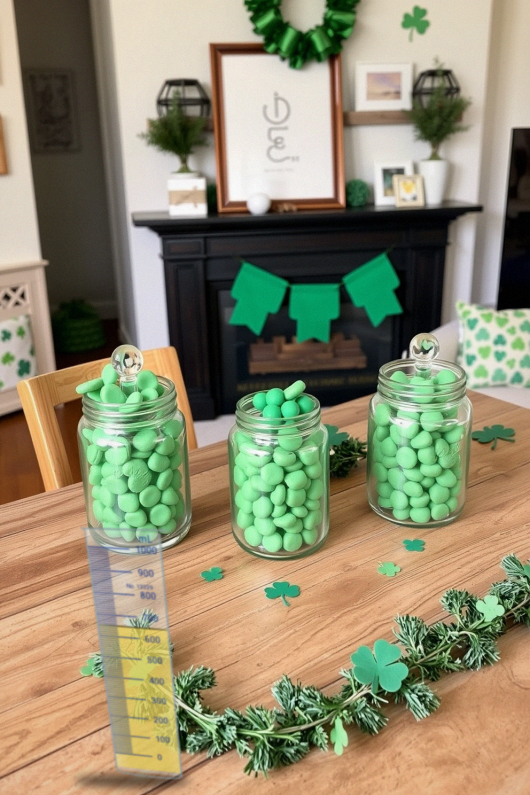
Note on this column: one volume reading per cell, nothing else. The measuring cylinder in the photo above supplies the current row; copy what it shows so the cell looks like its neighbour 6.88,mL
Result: 650,mL
